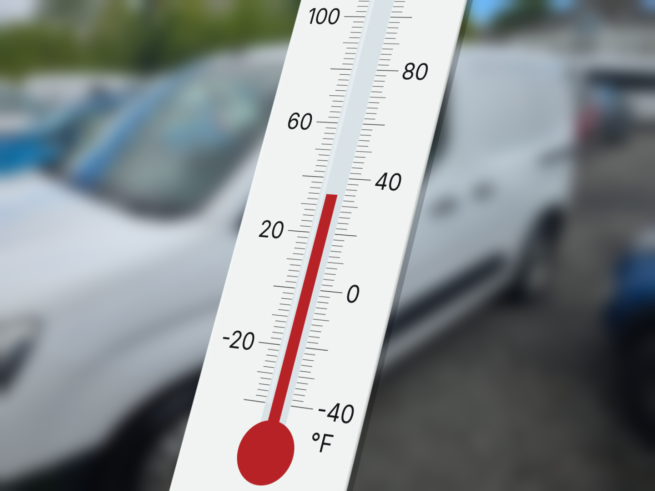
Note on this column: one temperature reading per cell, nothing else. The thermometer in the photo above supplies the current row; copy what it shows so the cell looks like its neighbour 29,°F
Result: 34,°F
